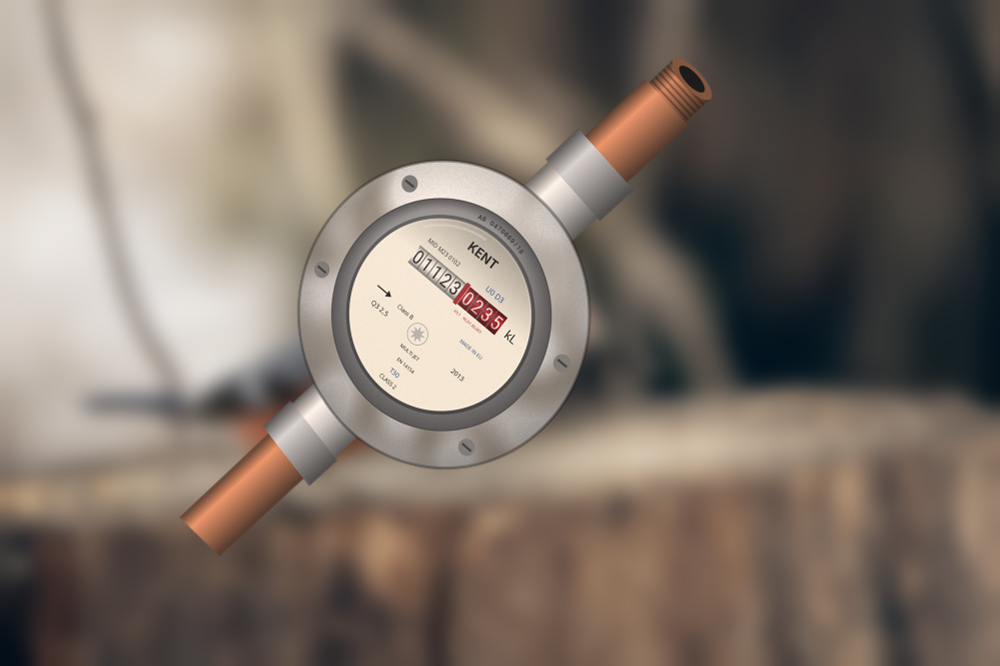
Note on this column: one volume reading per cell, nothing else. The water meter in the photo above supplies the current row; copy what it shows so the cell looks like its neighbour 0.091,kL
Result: 1123.0235,kL
